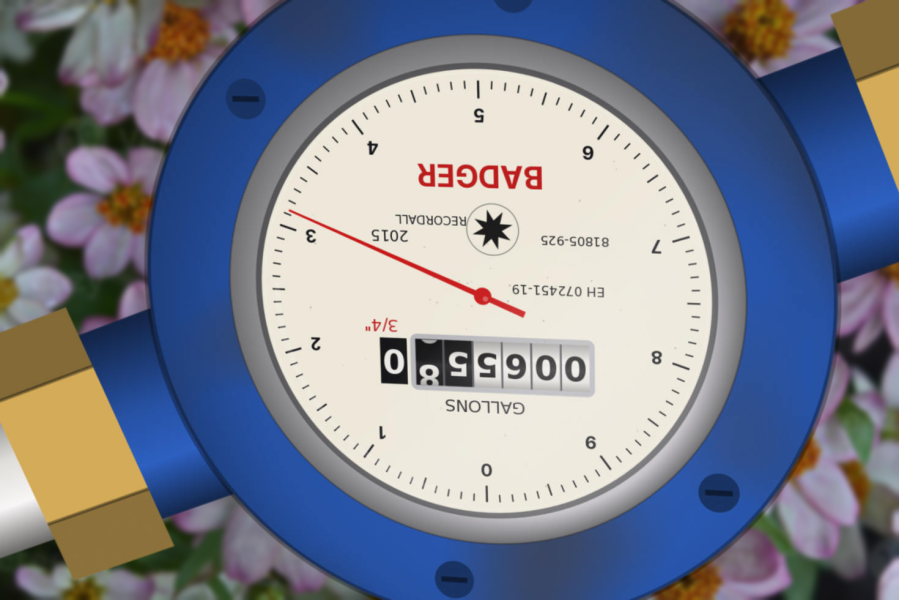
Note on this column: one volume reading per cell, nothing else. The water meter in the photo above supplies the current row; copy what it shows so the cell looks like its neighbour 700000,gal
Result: 65583.1,gal
